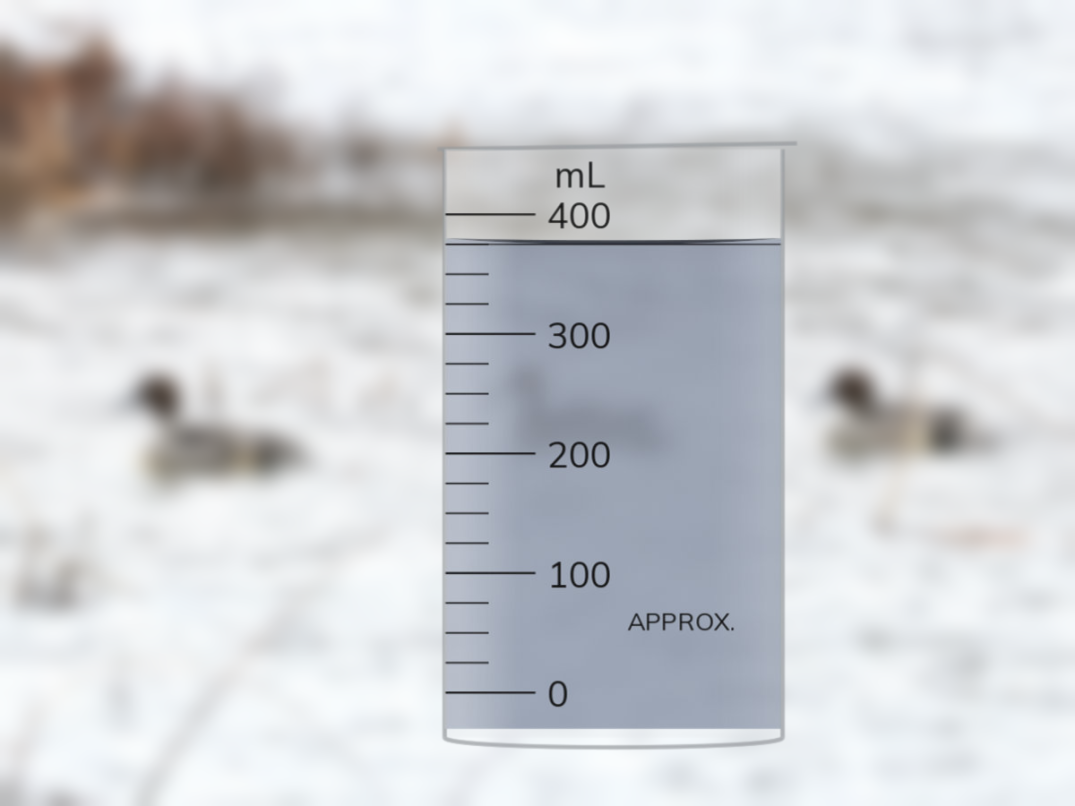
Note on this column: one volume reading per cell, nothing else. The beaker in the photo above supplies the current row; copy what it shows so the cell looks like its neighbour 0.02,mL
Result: 375,mL
